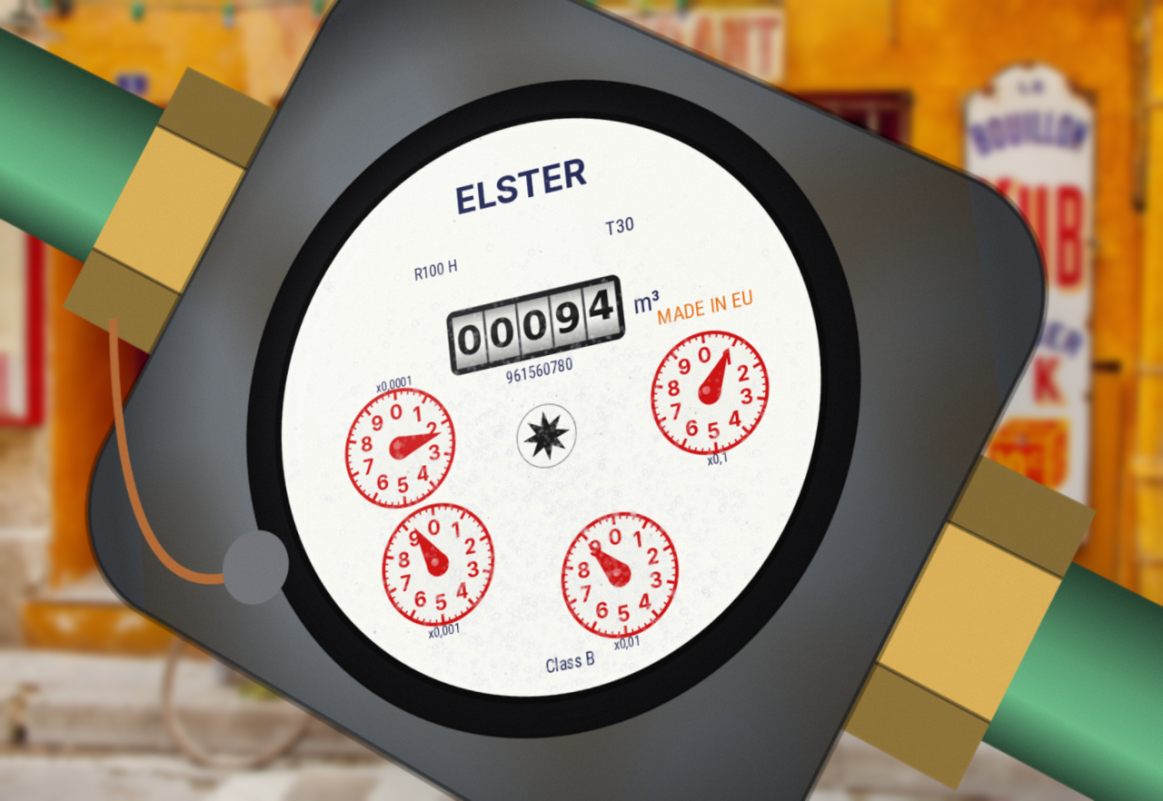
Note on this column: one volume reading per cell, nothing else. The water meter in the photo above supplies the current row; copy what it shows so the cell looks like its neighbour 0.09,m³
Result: 94.0892,m³
